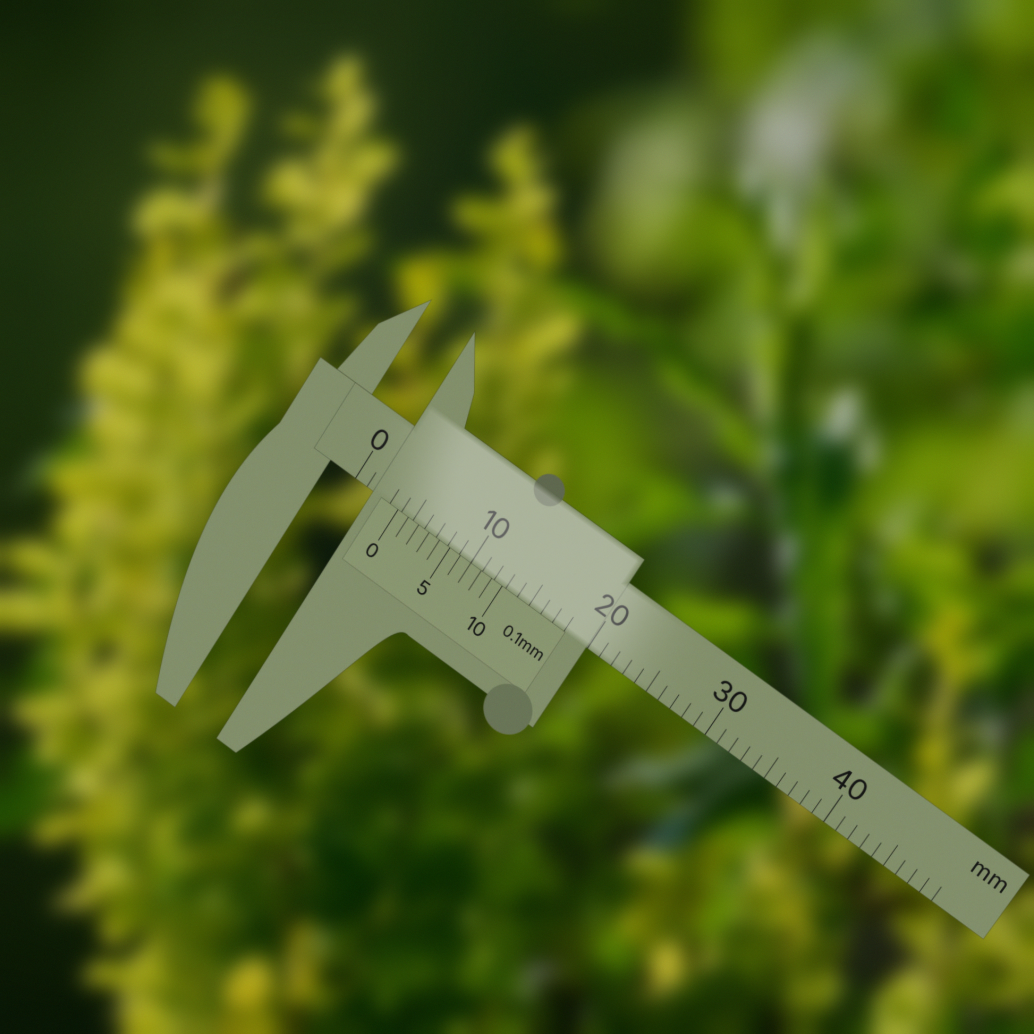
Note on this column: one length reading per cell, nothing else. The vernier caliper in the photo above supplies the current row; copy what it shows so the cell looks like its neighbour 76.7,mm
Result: 3.7,mm
